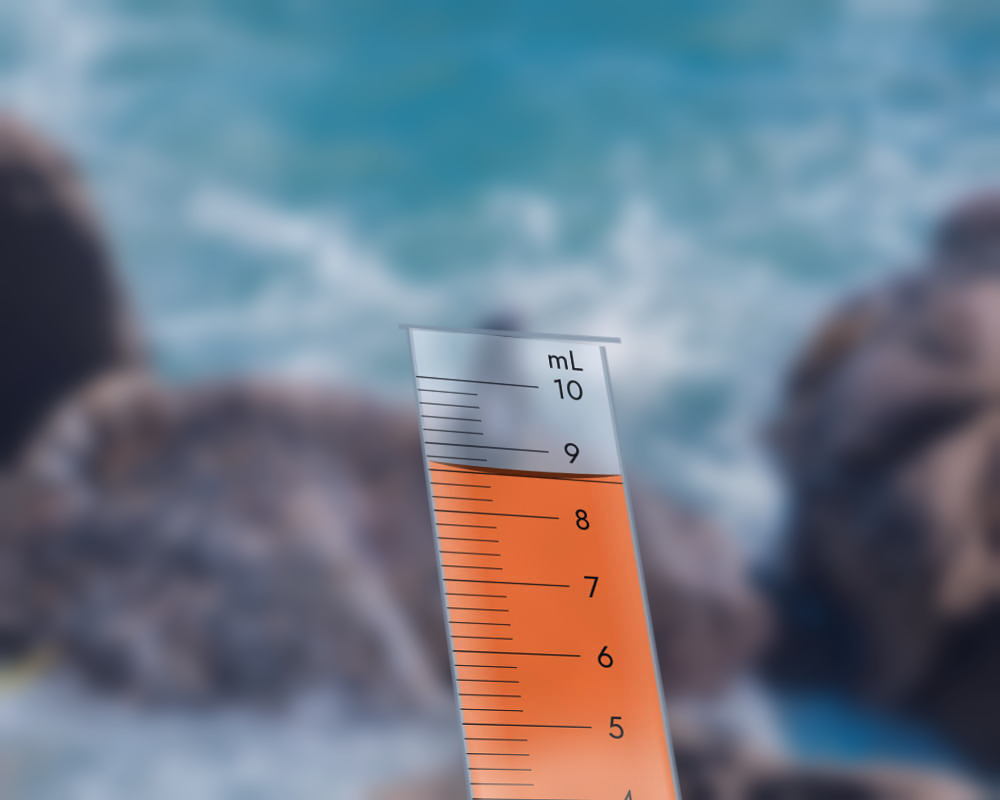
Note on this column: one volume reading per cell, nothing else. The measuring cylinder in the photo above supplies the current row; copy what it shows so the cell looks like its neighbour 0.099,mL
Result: 8.6,mL
